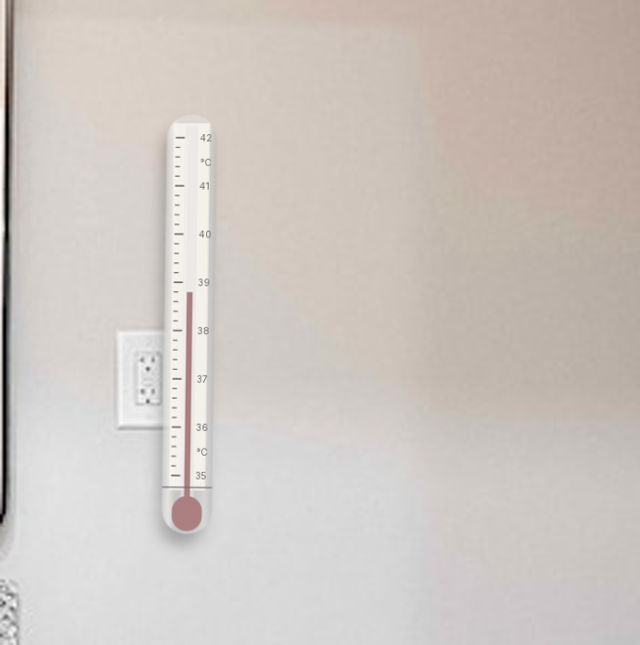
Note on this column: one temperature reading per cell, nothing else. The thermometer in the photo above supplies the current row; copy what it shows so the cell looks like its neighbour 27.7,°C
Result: 38.8,°C
